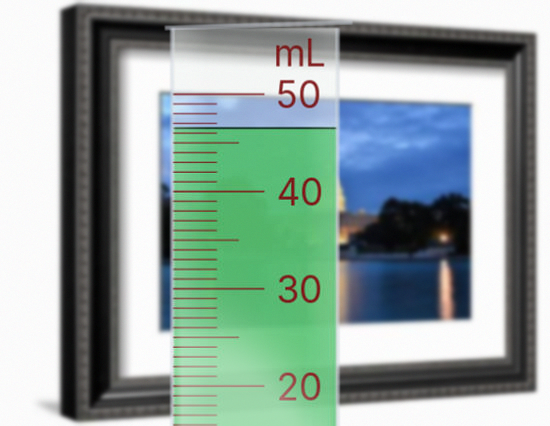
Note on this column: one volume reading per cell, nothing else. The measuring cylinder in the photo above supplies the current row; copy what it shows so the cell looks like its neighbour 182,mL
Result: 46.5,mL
